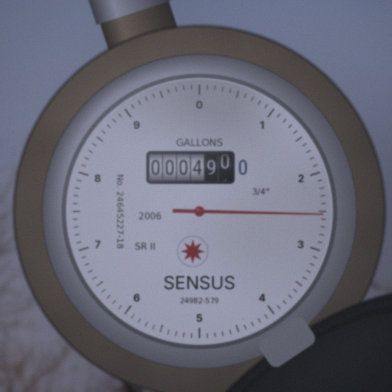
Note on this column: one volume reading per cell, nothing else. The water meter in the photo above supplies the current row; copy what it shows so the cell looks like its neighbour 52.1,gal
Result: 4902.5,gal
